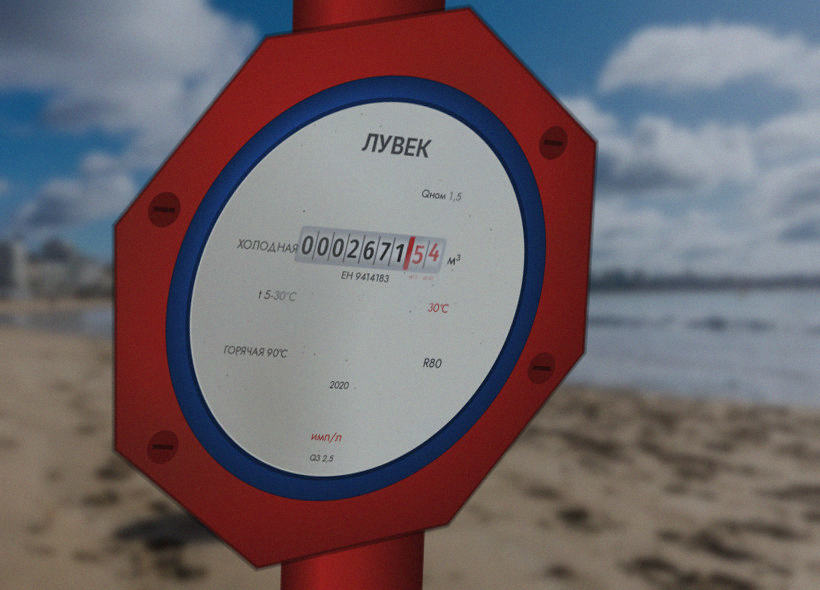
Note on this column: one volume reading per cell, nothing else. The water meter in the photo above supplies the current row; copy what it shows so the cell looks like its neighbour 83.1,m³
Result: 2671.54,m³
